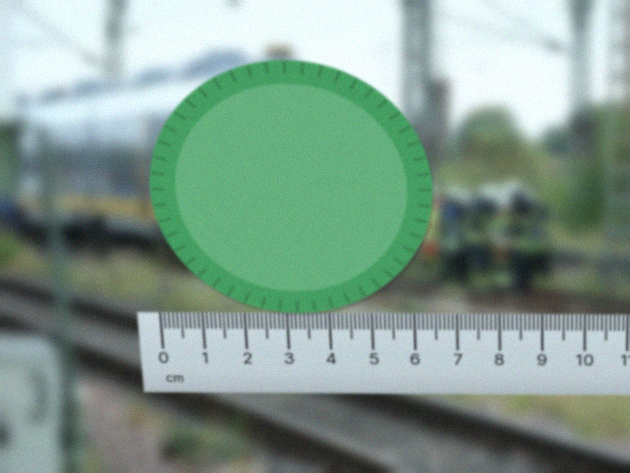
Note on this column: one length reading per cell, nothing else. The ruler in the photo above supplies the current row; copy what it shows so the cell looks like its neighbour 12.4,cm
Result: 6.5,cm
